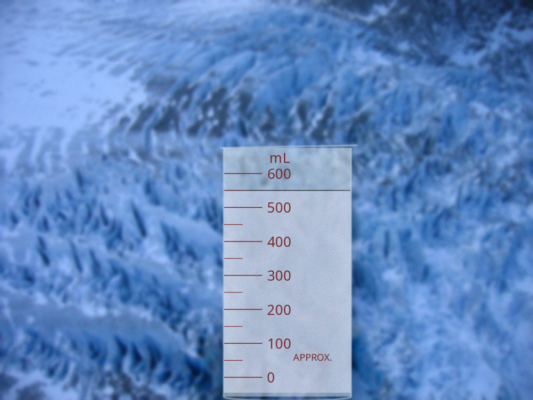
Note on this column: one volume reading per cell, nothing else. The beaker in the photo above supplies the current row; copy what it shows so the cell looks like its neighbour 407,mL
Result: 550,mL
